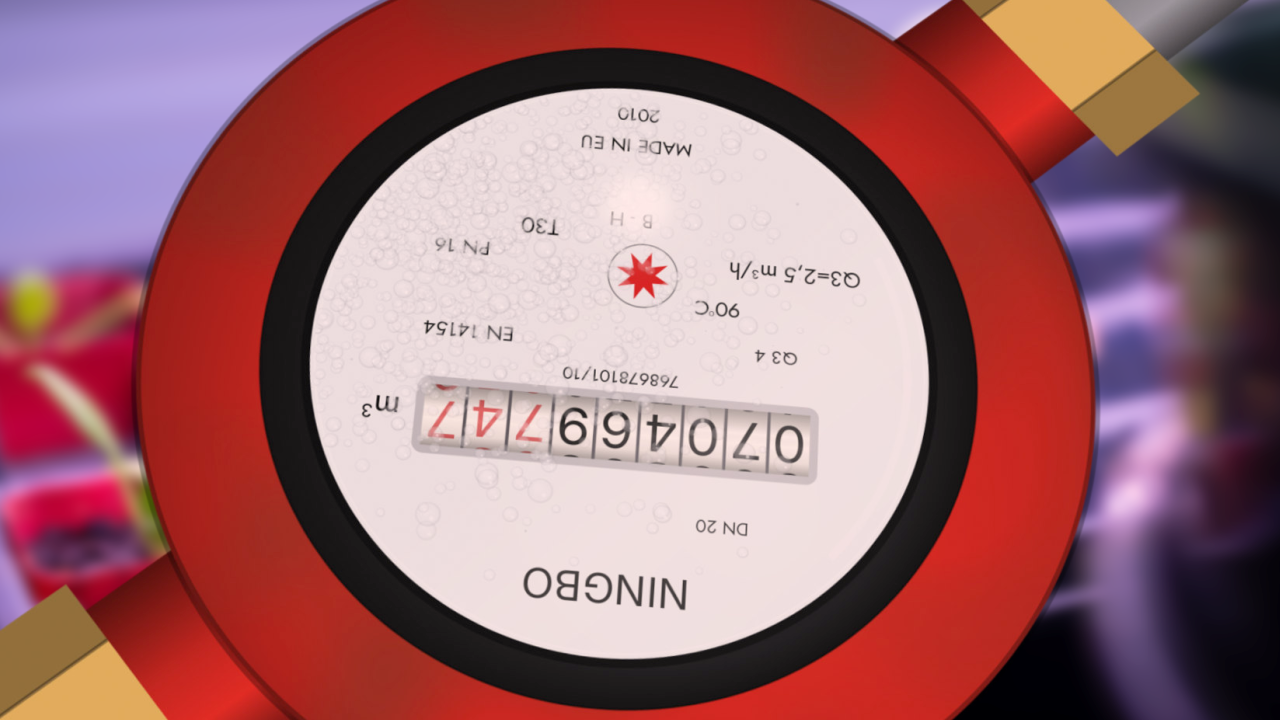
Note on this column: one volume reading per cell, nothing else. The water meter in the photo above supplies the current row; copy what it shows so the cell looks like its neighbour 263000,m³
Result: 70469.747,m³
